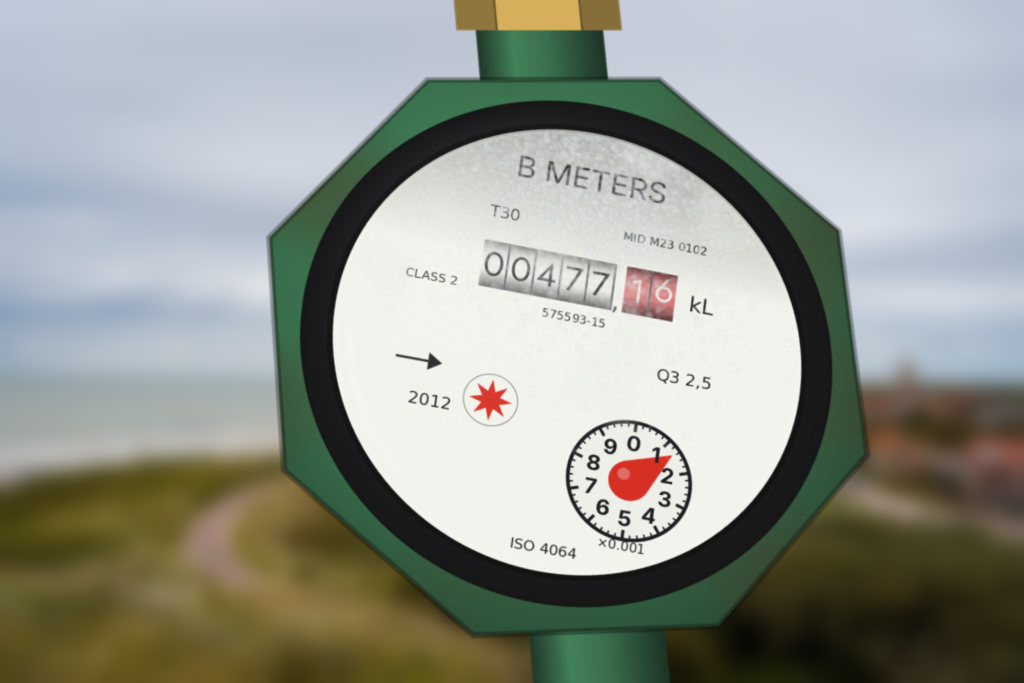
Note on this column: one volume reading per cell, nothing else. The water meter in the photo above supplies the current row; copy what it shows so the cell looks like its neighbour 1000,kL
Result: 477.161,kL
